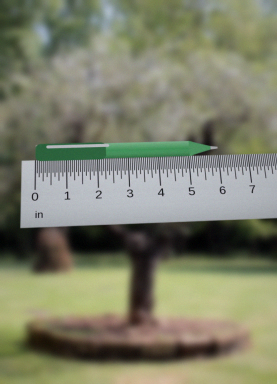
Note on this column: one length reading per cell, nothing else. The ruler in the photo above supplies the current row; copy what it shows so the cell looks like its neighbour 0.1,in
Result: 6,in
